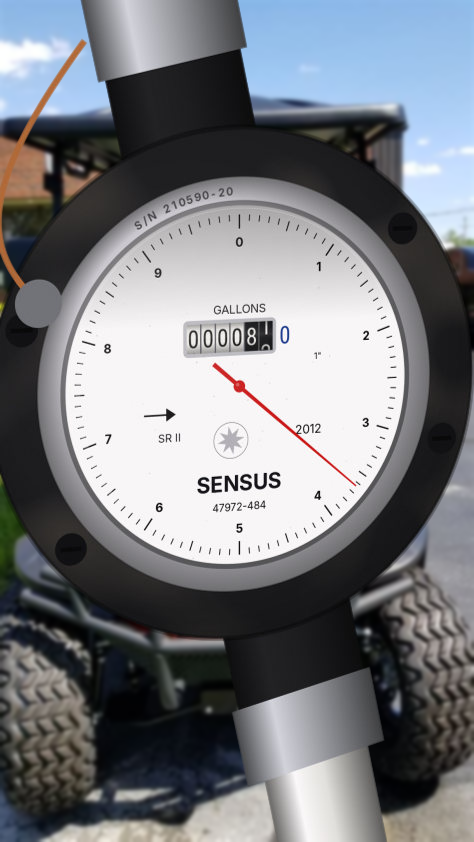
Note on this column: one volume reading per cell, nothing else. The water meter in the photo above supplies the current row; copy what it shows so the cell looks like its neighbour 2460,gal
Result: 813.6,gal
